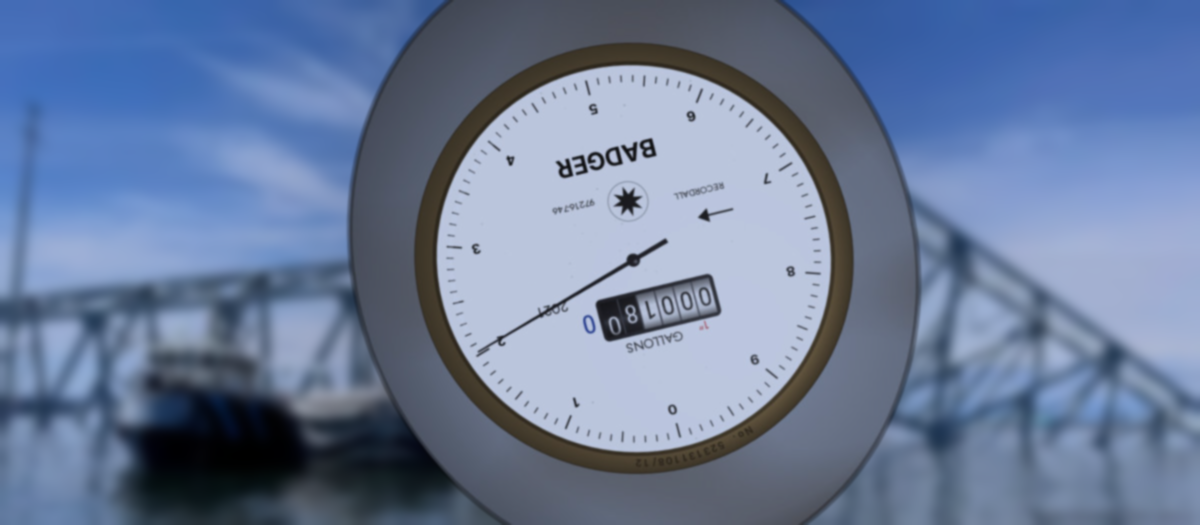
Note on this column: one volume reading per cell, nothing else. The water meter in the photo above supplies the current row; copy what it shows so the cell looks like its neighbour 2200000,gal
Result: 1802.0,gal
